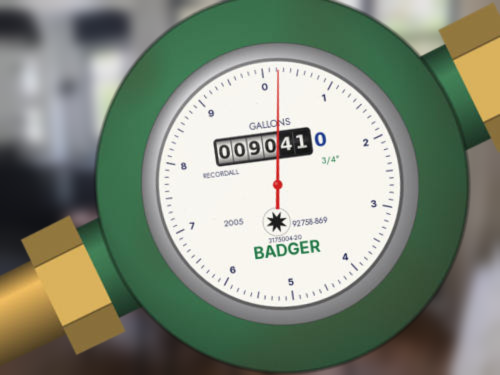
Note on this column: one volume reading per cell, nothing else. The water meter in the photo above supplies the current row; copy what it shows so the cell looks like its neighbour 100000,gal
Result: 90410.2,gal
